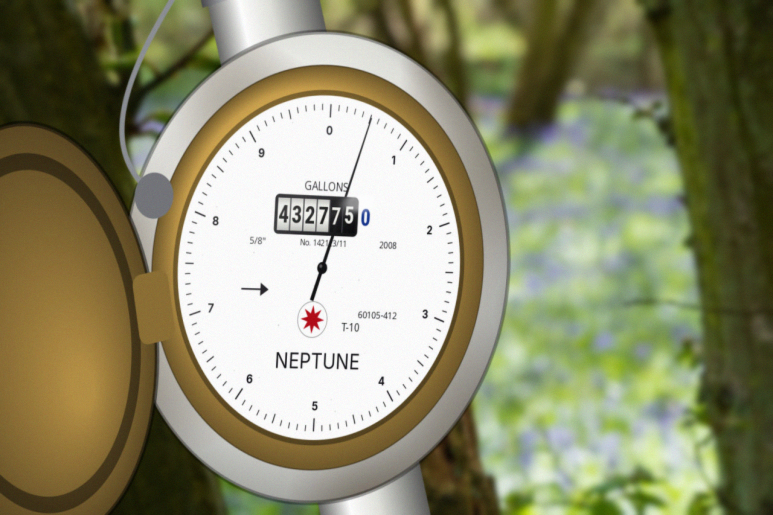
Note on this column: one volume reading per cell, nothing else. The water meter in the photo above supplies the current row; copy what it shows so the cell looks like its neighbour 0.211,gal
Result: 4327750.5,gal
